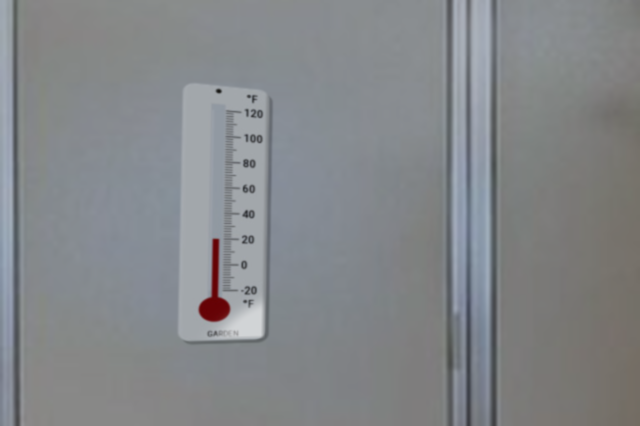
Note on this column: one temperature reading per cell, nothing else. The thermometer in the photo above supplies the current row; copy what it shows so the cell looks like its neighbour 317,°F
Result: 20,°F
